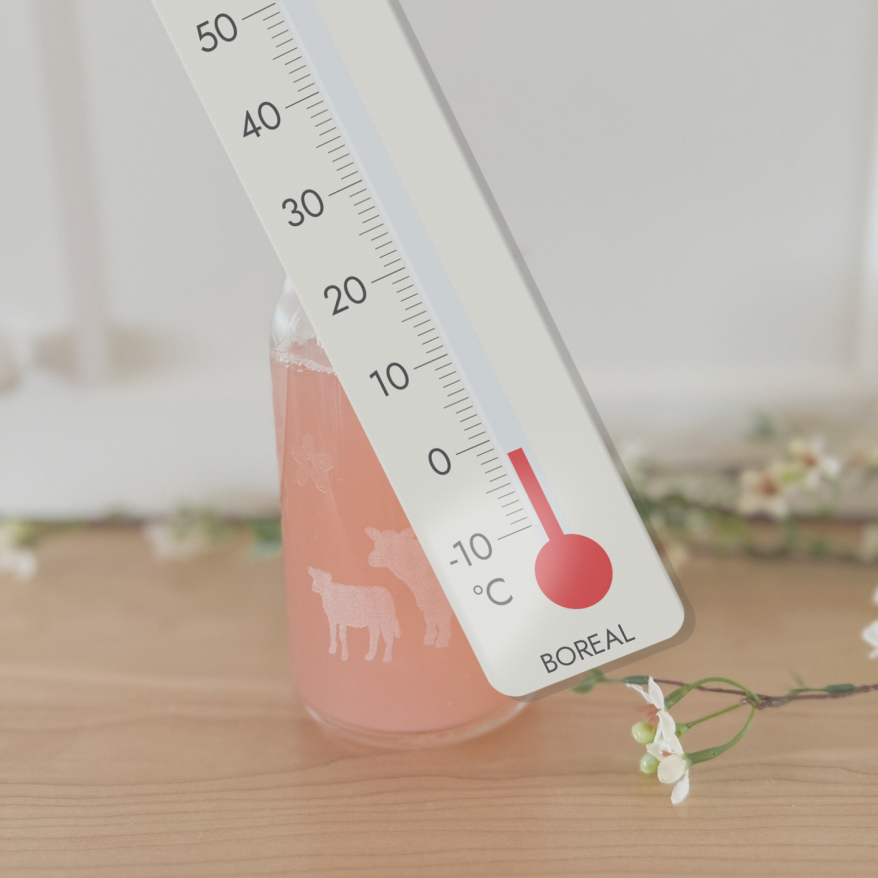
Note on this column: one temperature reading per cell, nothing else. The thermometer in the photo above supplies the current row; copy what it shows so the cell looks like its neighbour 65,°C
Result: -2,°C
